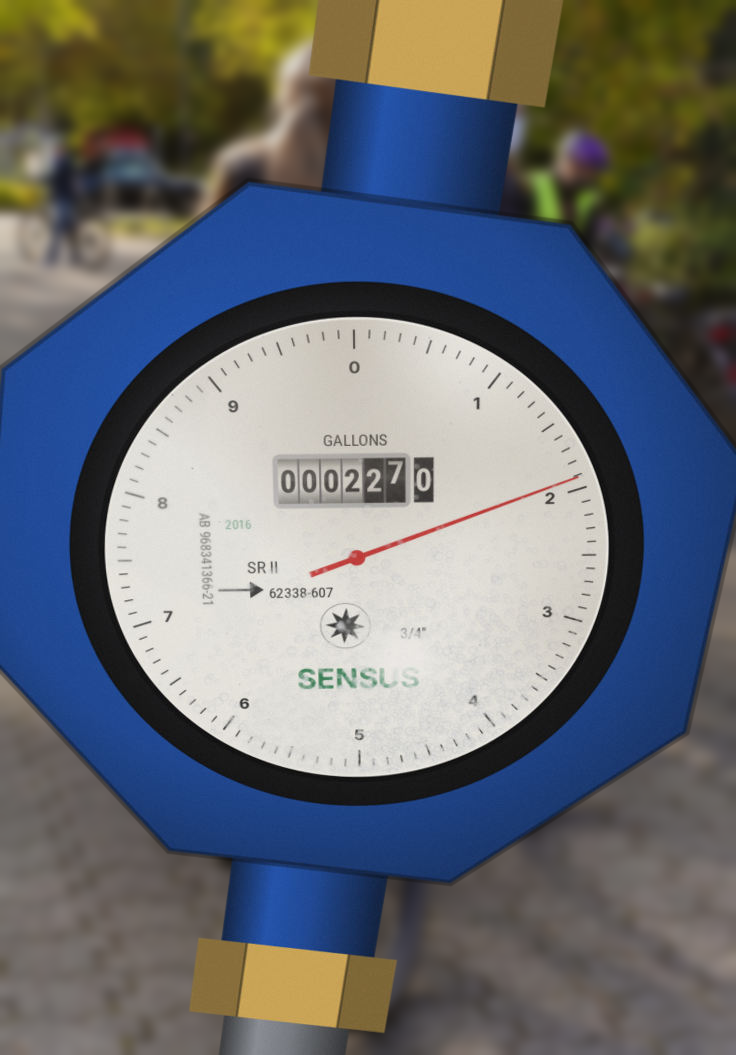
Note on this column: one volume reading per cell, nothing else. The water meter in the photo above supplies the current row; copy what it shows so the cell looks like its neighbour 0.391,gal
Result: 2271.9,gal
